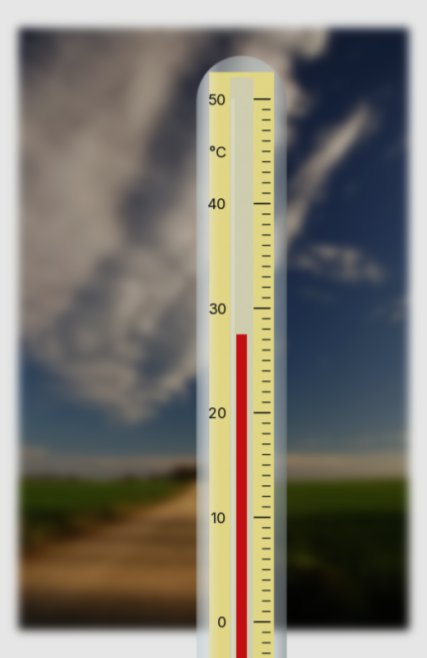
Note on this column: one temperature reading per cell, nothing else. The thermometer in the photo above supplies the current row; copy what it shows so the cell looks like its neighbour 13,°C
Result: 27.5,°C
